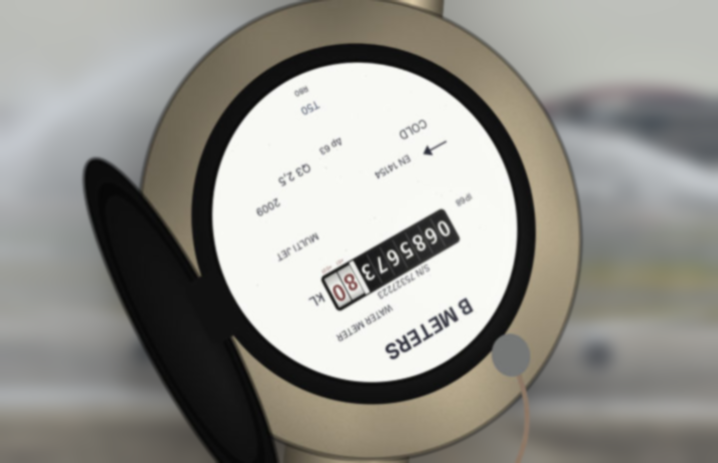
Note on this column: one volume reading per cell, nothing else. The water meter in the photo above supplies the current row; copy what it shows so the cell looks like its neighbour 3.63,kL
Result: 685673.80,kL
